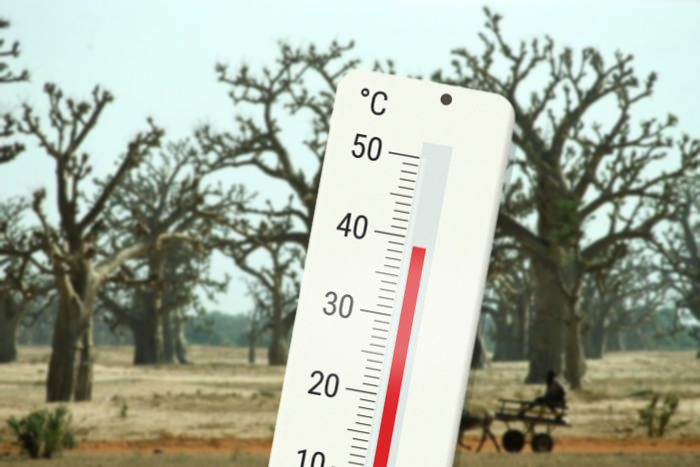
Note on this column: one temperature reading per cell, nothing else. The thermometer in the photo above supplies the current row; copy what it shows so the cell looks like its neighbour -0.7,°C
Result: 39,°C
